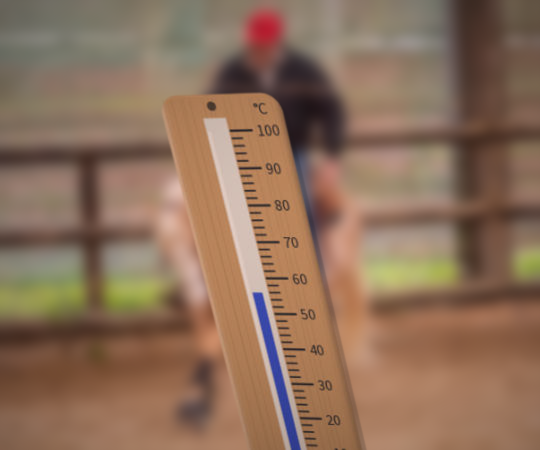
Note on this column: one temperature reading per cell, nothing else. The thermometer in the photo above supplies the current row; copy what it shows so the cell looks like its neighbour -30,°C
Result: 56,°C
